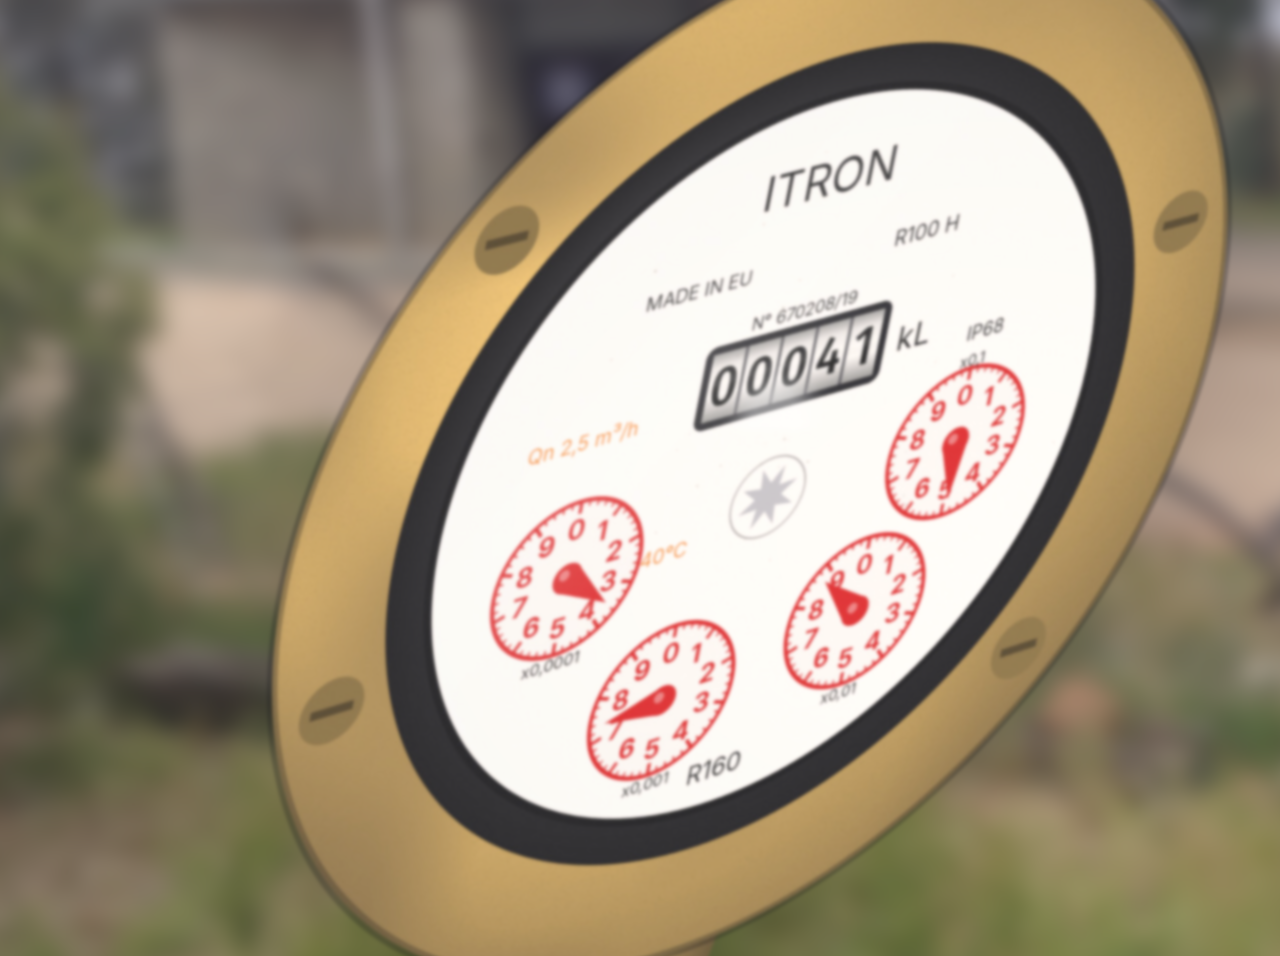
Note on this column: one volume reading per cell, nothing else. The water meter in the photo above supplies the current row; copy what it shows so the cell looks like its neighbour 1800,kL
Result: 41.4873,kL
